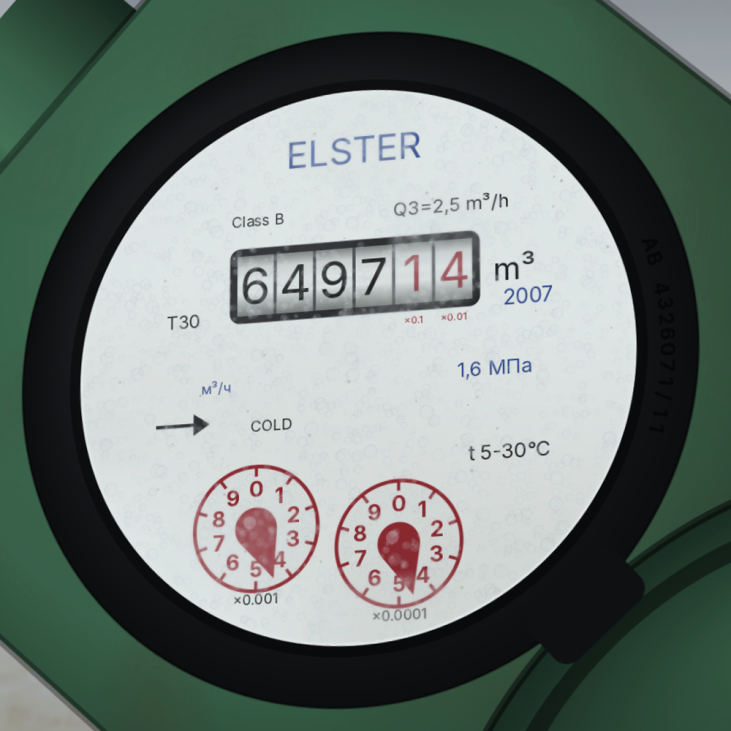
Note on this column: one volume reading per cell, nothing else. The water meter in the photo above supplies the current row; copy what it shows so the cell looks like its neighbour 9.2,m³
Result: 6497.1444,m³
